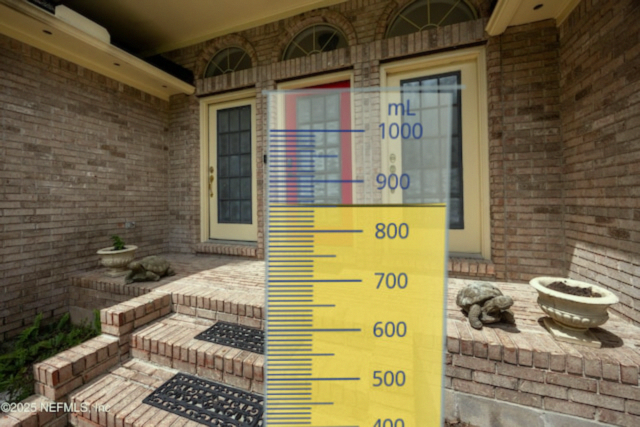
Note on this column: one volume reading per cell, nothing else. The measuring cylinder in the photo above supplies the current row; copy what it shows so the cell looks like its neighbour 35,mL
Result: 850,mL
